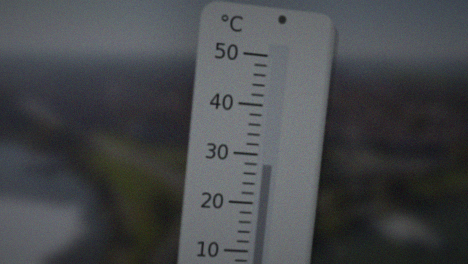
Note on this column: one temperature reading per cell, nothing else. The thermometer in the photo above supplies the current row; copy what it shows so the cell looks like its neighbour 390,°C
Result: 28,°C
